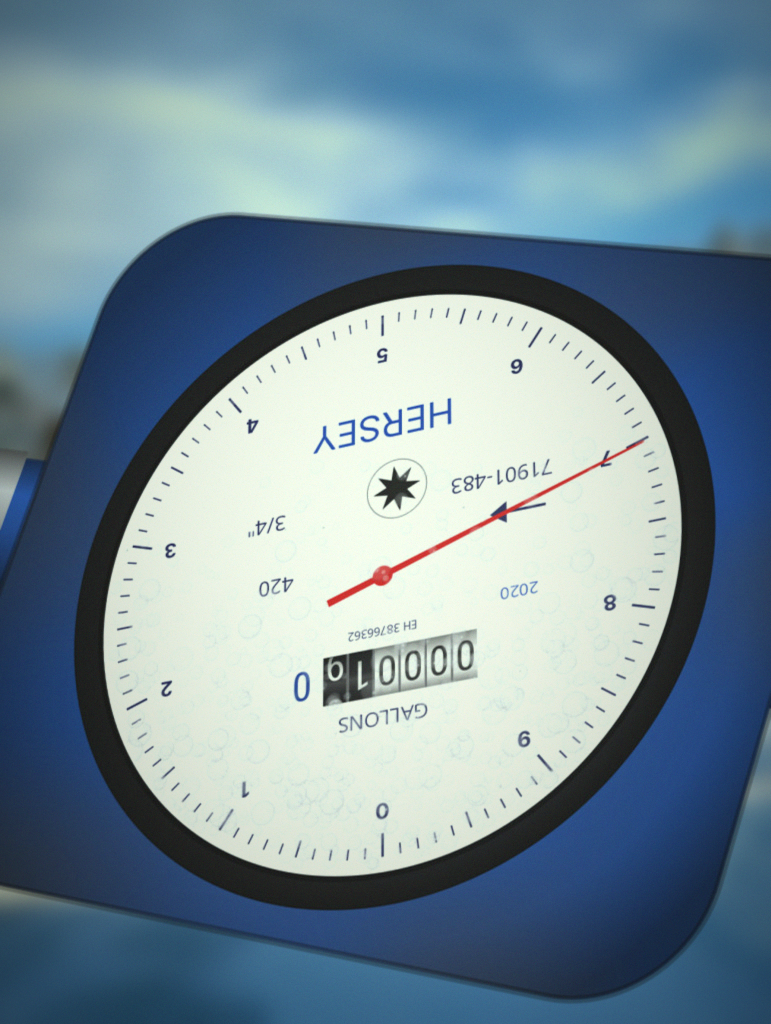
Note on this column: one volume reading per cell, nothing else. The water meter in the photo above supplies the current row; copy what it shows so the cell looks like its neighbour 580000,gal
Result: 187.0,gal
